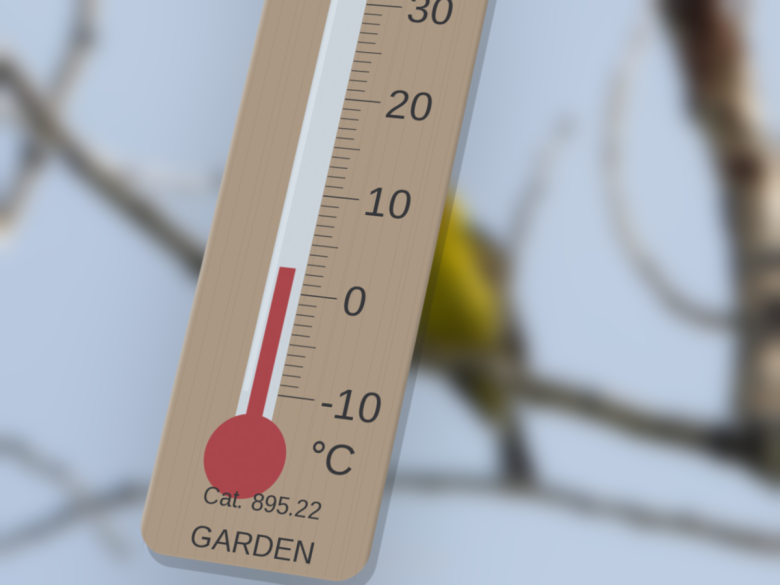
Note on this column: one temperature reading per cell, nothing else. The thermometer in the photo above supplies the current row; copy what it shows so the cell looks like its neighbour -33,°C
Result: 2.5,°C
